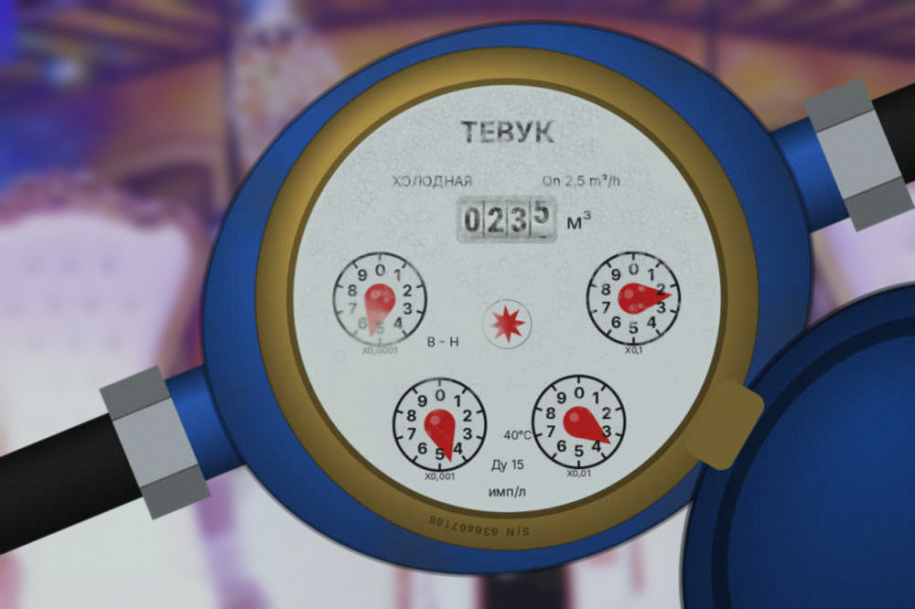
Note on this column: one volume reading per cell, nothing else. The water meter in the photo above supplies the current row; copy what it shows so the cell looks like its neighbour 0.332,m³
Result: 235.2345,m³
